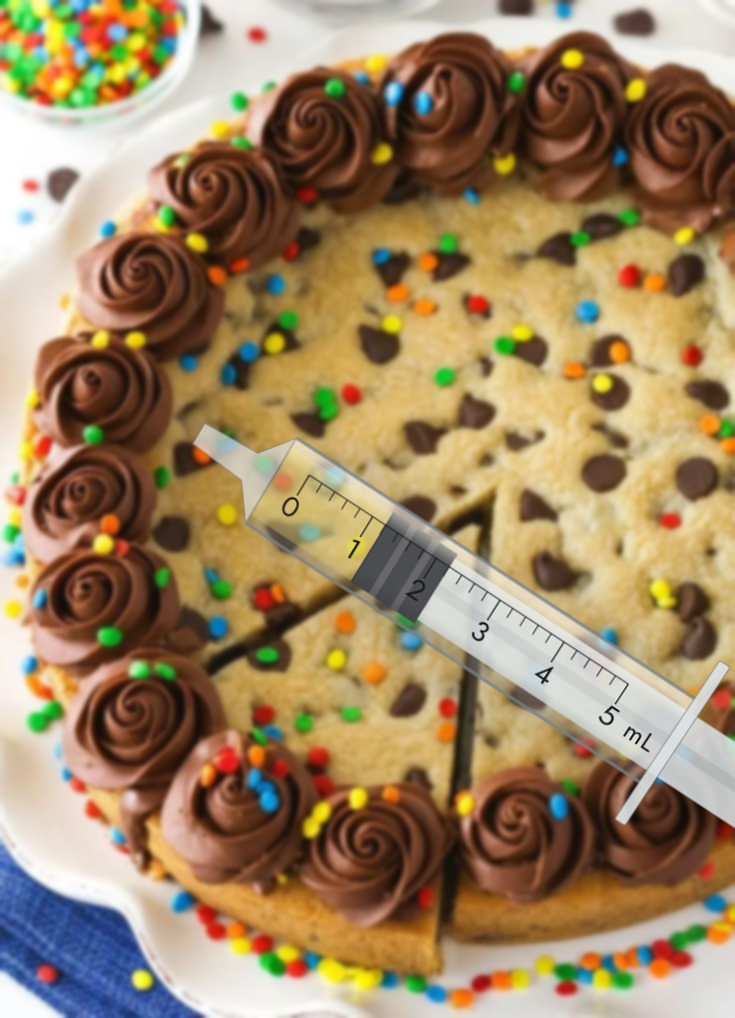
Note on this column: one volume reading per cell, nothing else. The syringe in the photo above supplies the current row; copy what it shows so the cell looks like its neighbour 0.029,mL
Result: 1.2,mL
